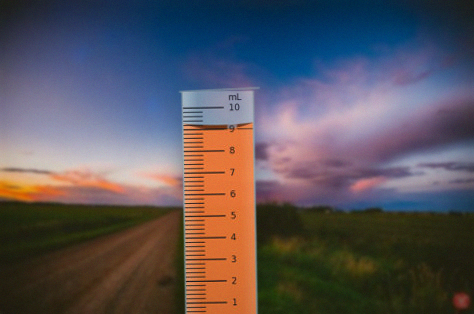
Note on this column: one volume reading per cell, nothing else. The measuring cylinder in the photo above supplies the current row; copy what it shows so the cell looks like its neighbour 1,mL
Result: 9,mL
